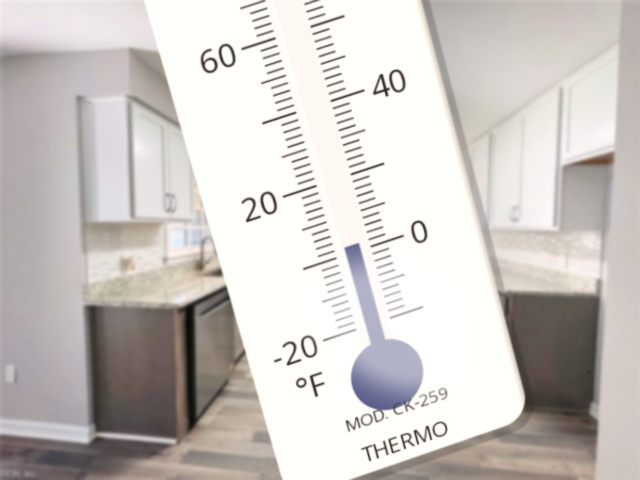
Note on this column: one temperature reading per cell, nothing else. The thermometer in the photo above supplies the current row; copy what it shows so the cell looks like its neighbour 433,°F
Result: 2,°F
